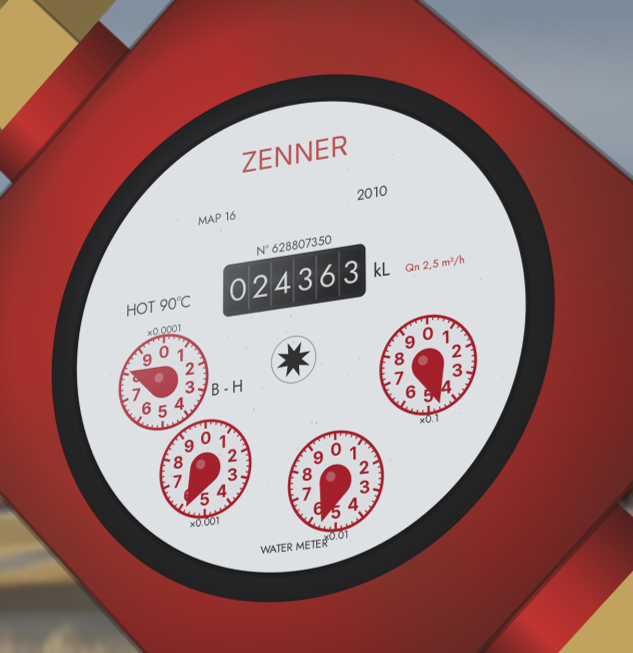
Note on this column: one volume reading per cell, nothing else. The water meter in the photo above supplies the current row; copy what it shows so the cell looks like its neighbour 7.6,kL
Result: 24363.4558,kL
